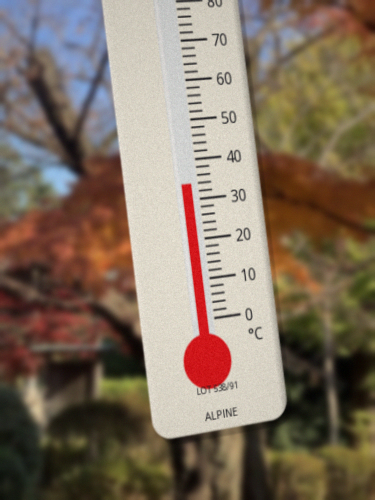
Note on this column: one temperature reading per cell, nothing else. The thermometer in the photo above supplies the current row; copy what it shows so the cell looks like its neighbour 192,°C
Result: 34,°C
